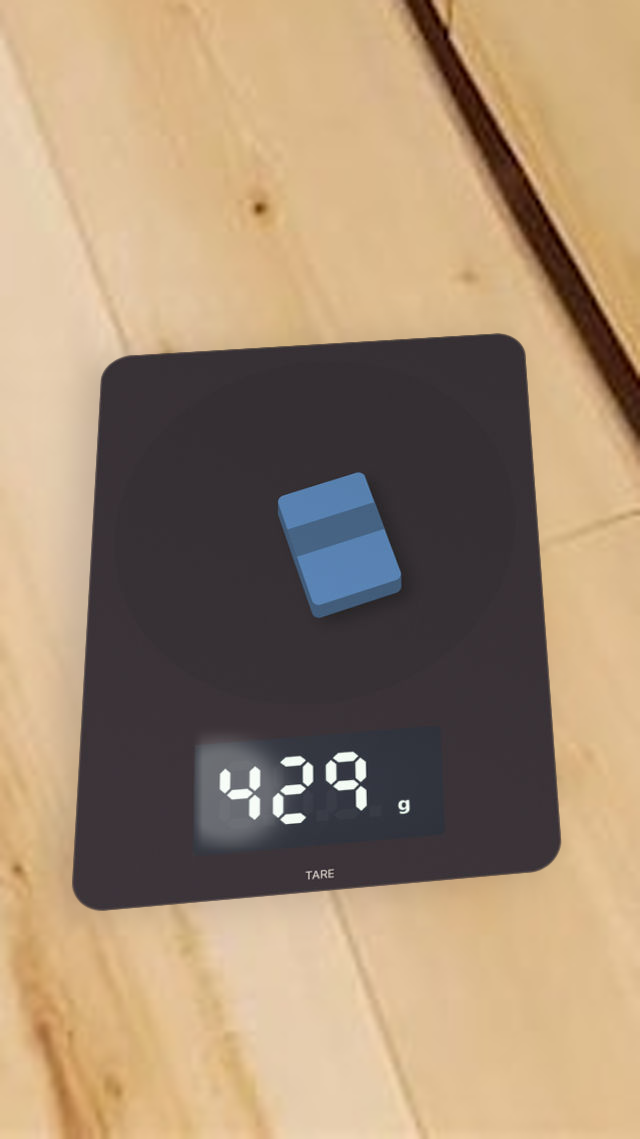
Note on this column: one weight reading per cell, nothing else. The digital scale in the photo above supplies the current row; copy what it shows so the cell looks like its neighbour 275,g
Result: 429,g
